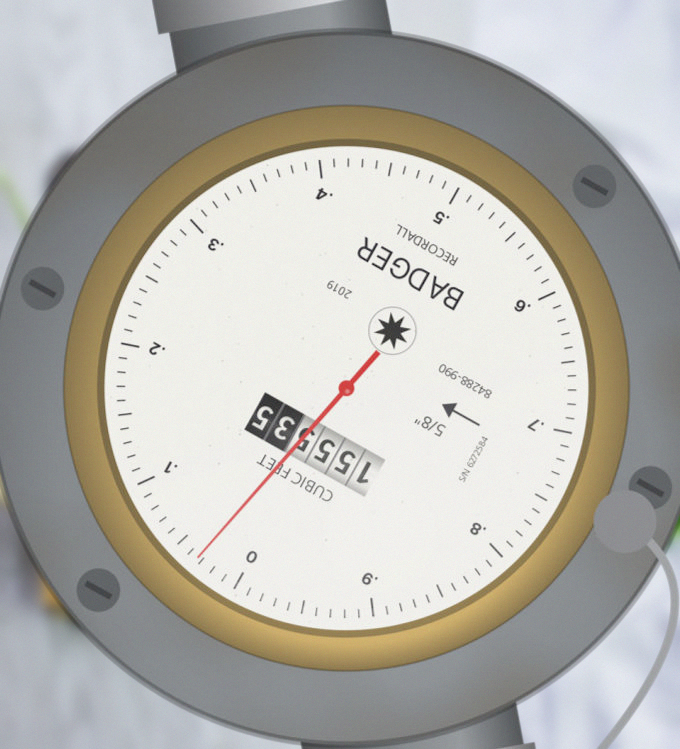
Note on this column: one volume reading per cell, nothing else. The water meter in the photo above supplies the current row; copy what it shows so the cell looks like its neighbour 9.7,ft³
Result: 155535.03,ft³
